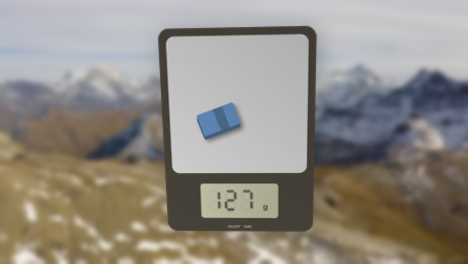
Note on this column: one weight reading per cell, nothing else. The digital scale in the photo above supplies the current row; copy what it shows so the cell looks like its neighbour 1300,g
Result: 127,g
